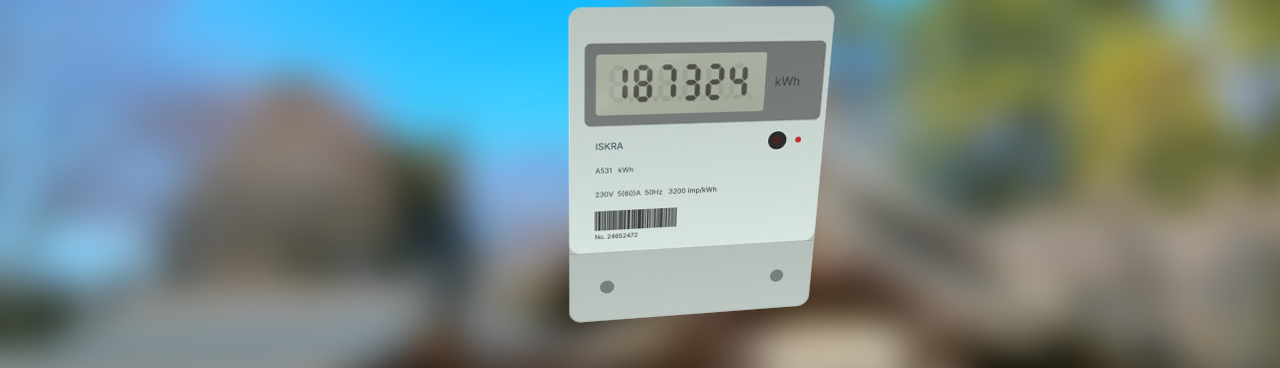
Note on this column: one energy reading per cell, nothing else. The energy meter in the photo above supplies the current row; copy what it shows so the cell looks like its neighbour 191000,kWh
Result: 187324,kWh
